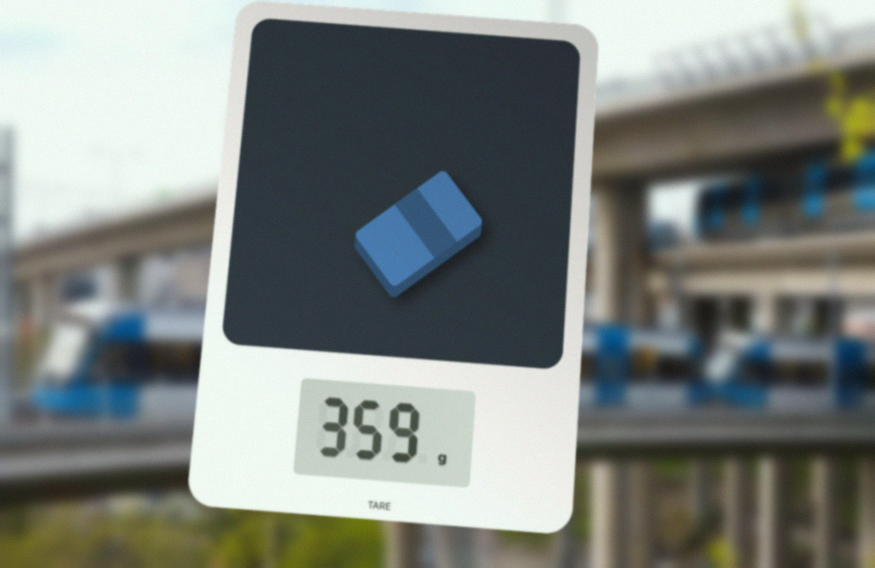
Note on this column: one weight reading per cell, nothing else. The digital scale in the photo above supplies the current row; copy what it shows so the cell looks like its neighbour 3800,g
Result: 359,g
